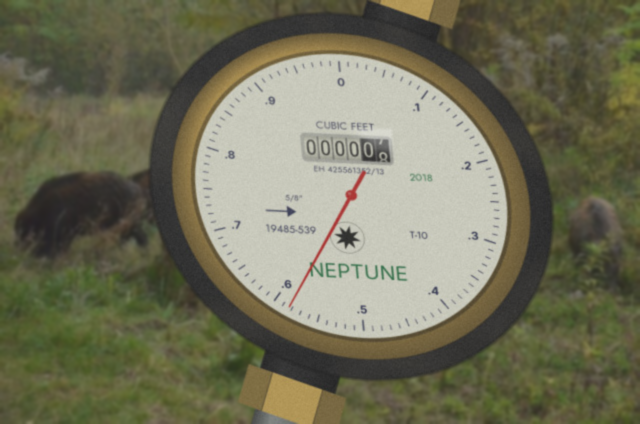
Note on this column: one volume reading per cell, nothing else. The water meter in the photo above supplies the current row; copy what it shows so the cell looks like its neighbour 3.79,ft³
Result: 7.58,ft³
